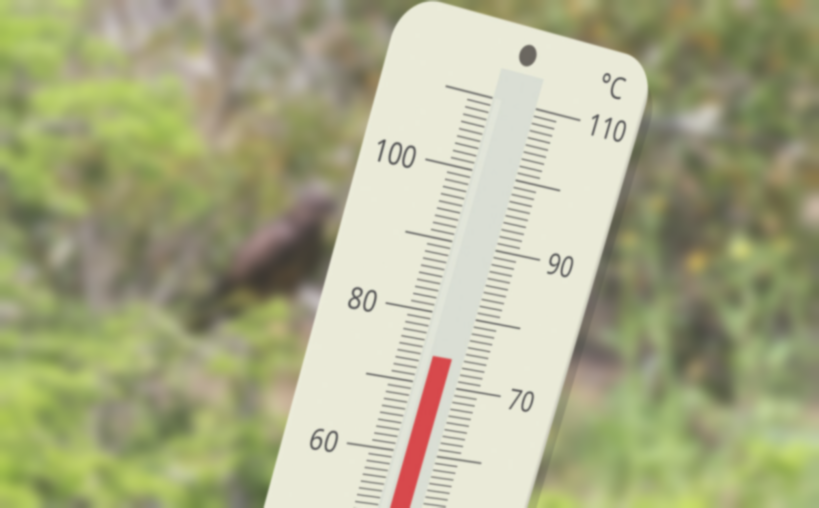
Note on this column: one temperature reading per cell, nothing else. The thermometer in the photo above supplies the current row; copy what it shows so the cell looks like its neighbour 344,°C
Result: 74,°C
